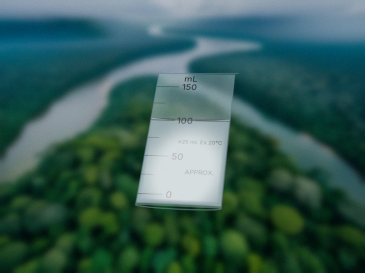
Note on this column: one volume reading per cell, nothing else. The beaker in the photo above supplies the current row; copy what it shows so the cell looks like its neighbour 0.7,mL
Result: 100,mL
